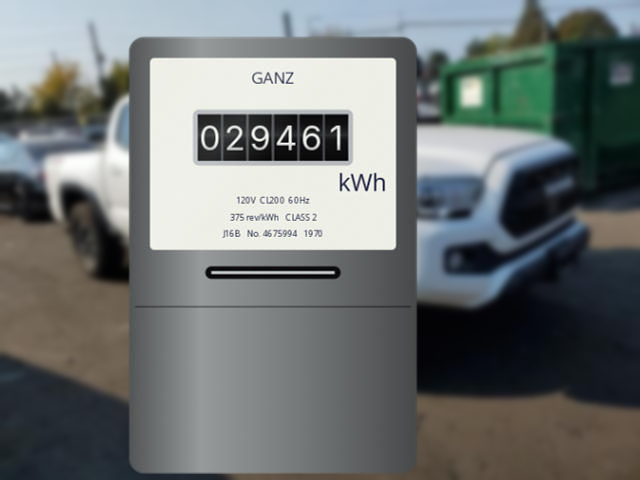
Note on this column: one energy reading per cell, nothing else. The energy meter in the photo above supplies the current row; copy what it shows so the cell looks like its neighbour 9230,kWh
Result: 29461,kWh
